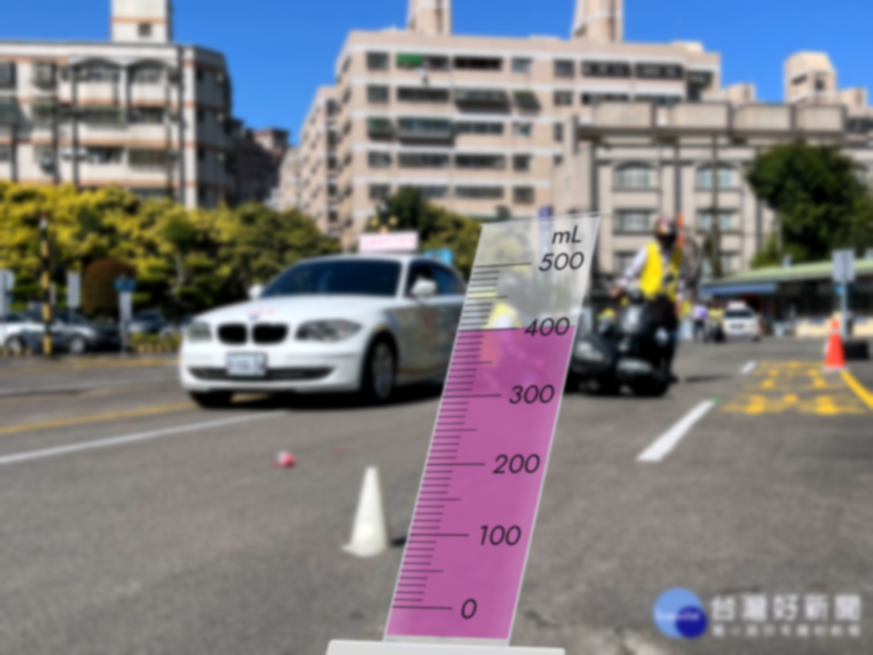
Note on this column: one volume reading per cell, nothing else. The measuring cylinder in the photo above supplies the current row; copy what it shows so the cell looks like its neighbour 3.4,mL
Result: 400,mL
